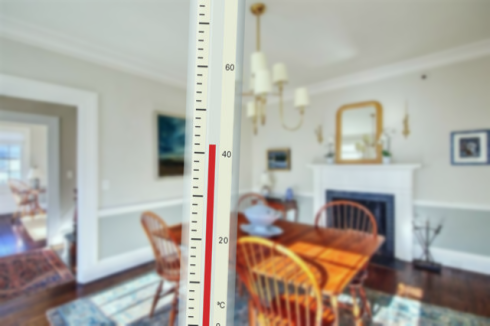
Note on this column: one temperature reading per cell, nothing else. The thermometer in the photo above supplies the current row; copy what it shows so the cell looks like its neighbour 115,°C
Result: 42,°C
